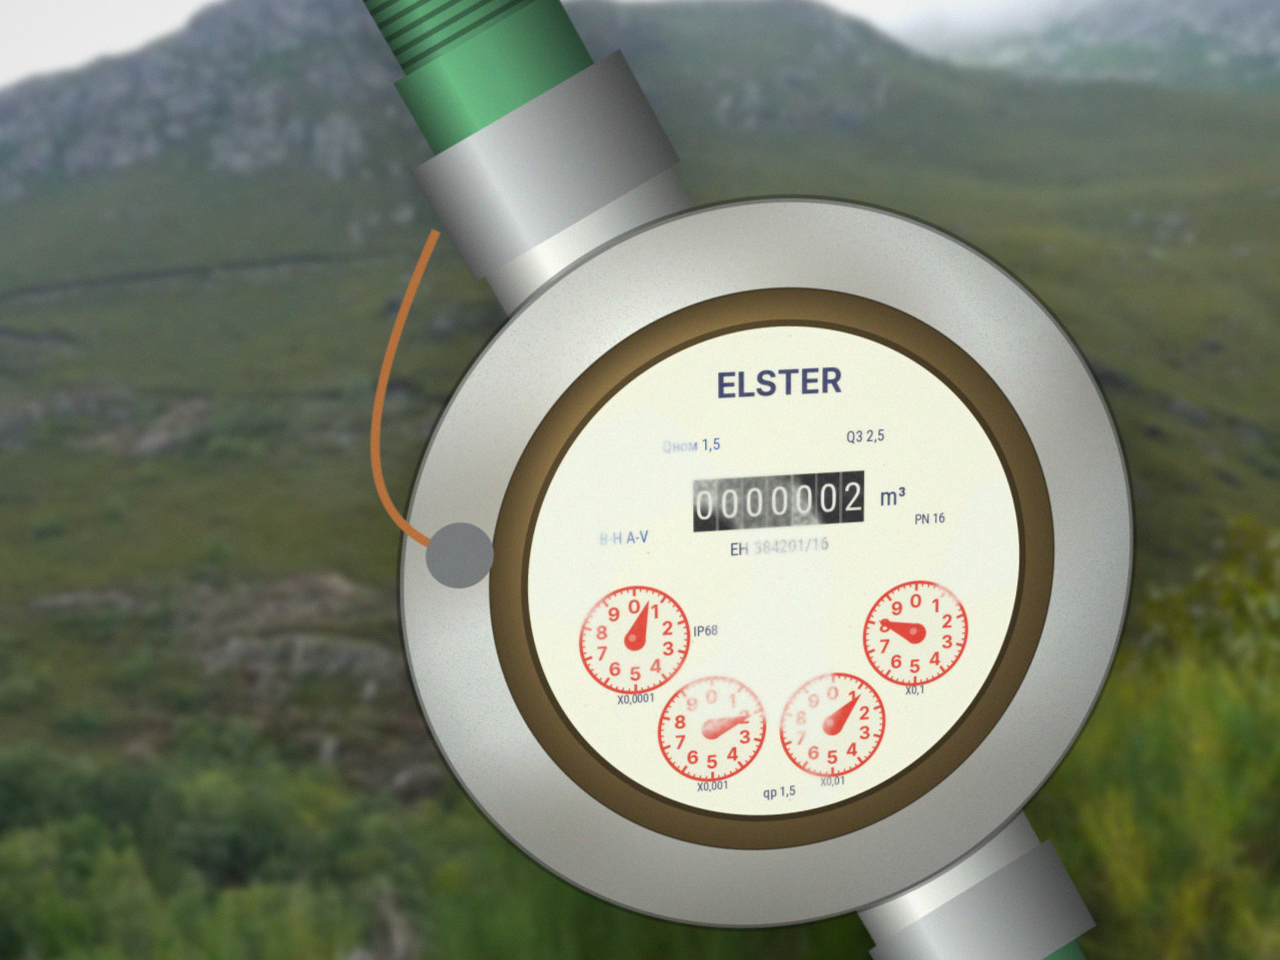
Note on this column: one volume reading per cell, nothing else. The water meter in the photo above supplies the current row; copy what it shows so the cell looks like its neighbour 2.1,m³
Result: 2.8120,m³
